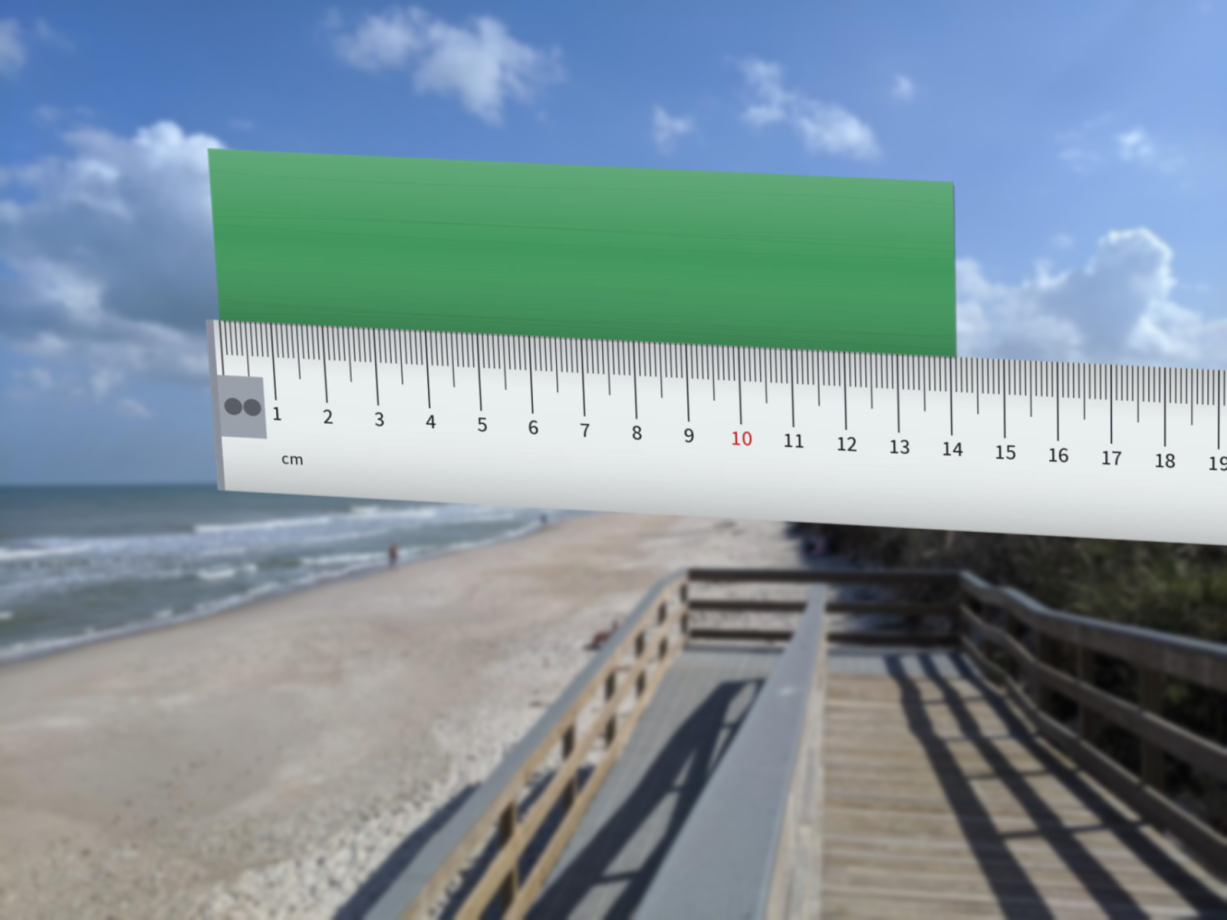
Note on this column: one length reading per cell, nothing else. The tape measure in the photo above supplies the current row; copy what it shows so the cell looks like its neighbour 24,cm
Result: 14.1,cm
